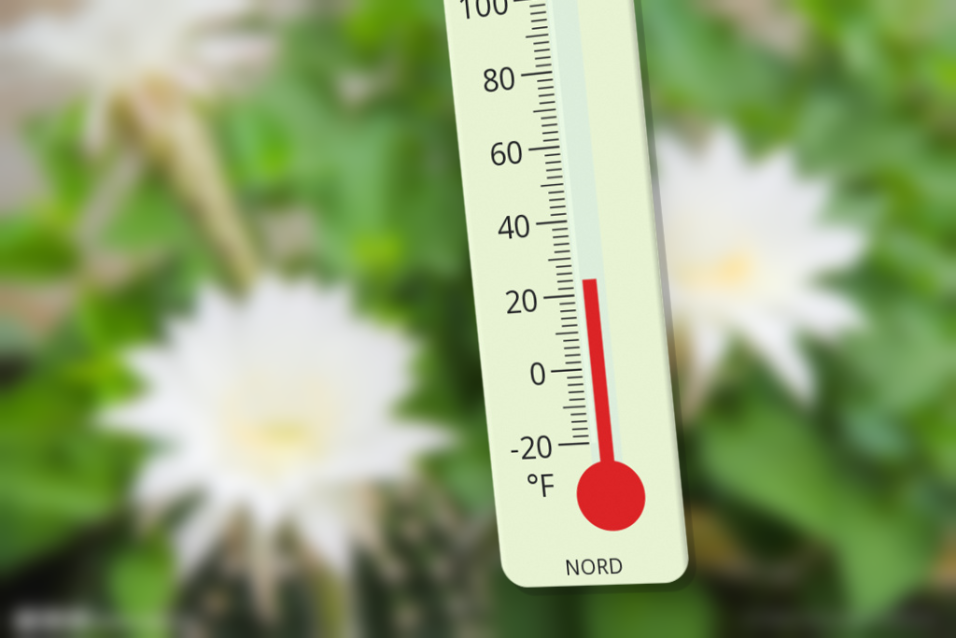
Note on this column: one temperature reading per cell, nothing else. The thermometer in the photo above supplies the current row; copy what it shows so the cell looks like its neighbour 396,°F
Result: 24,°F
